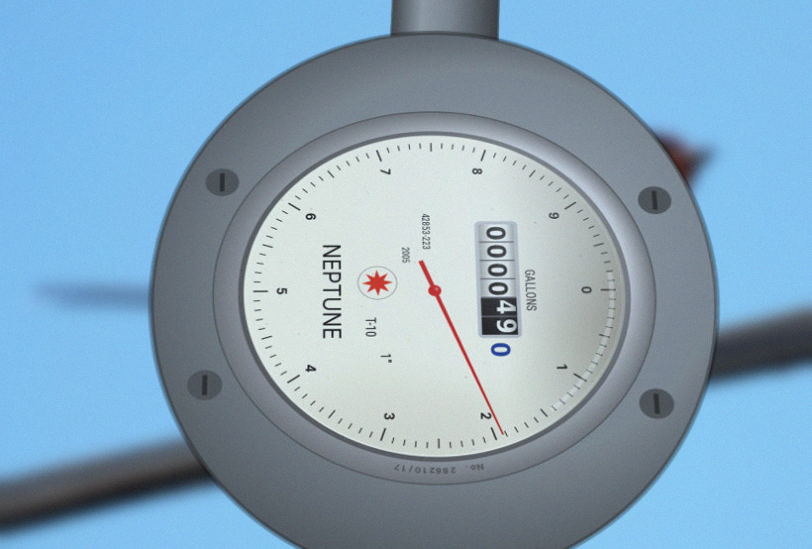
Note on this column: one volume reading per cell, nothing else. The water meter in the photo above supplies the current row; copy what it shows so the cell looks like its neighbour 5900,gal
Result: 491.9,gal
